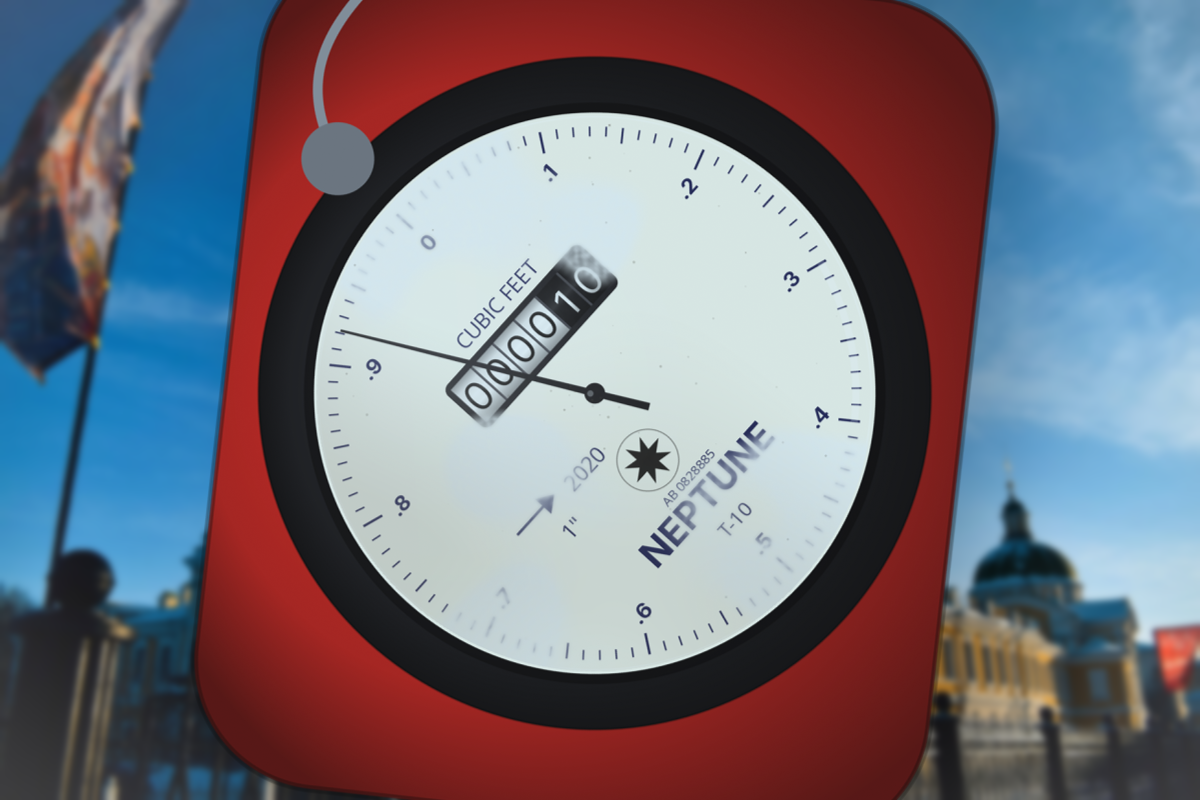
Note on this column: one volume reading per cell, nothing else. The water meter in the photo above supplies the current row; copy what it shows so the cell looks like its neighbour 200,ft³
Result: 9.92,ft³
